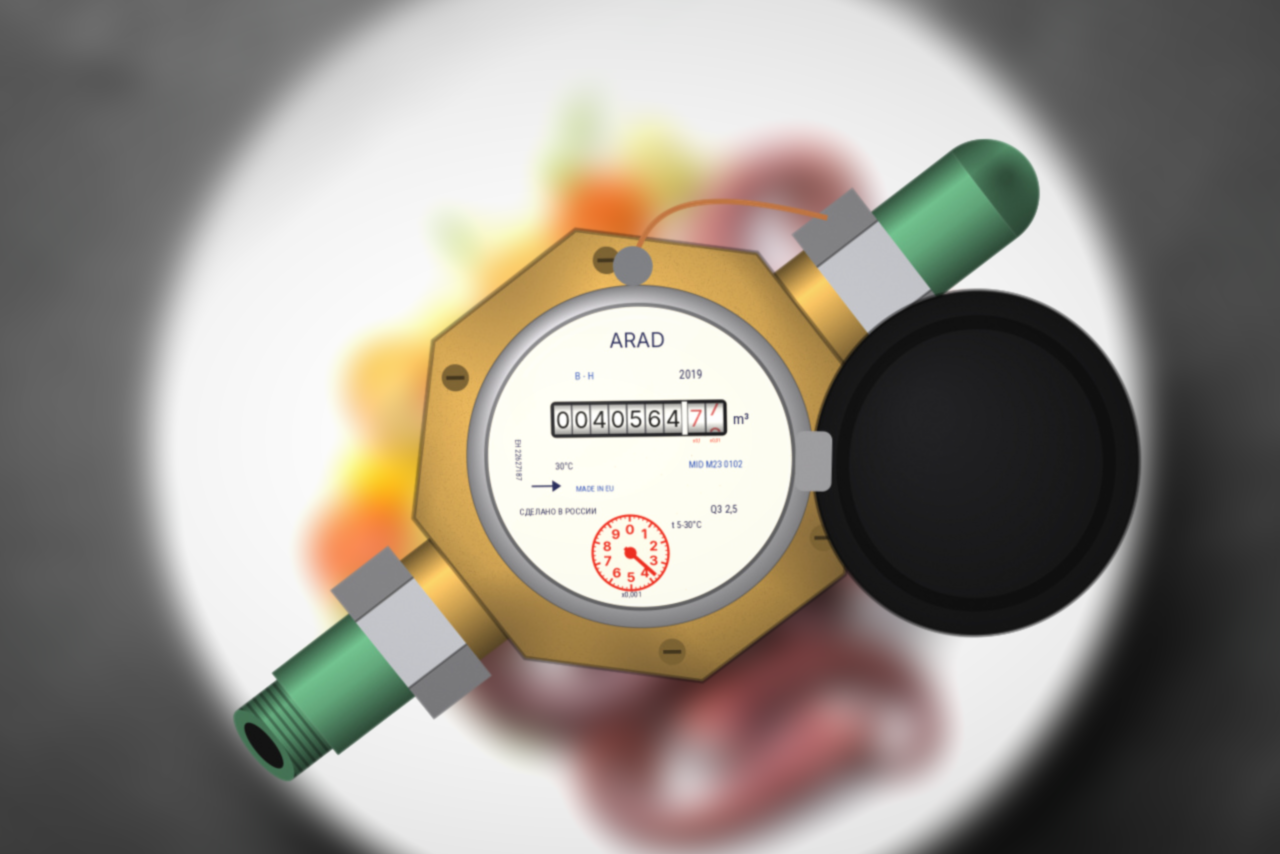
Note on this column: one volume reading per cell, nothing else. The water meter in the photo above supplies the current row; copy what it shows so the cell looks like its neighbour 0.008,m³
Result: 40564.773,m³
